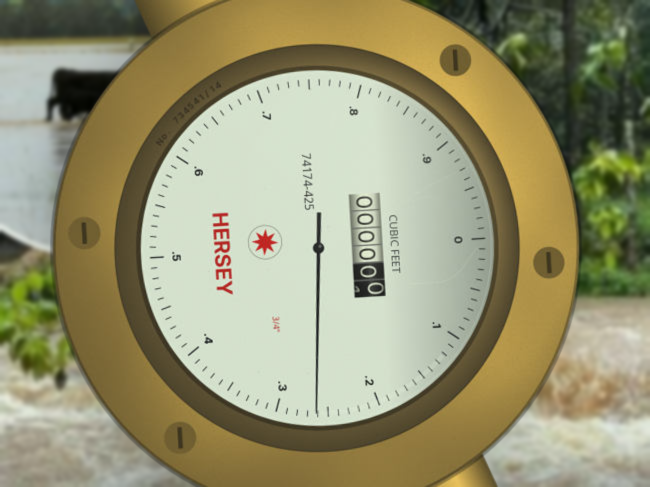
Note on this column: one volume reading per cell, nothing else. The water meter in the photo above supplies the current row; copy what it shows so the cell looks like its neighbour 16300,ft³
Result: 0.26,ft³
